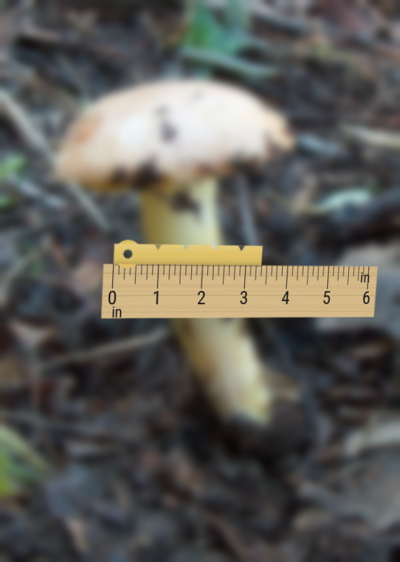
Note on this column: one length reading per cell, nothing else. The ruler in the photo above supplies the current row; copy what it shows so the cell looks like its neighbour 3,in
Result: 3.375,in
